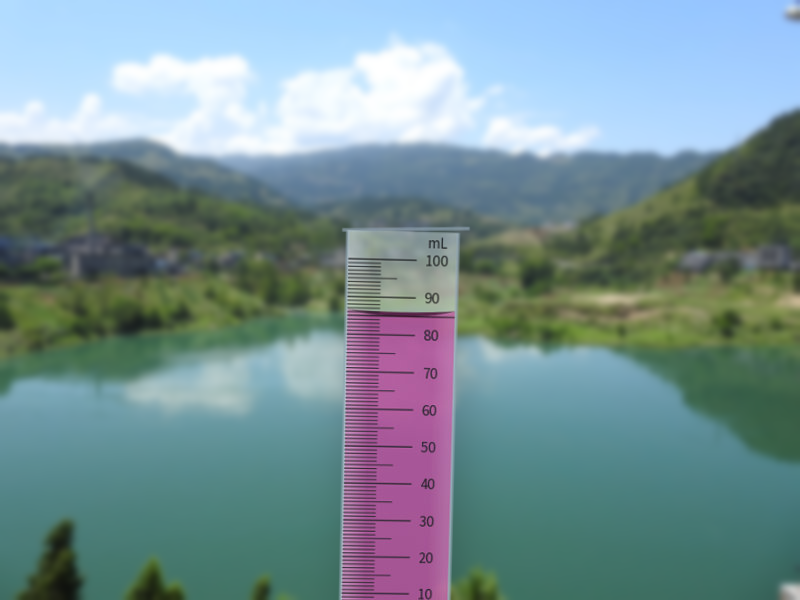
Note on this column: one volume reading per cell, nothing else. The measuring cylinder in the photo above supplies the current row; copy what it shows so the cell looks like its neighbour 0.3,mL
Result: 85,mL
